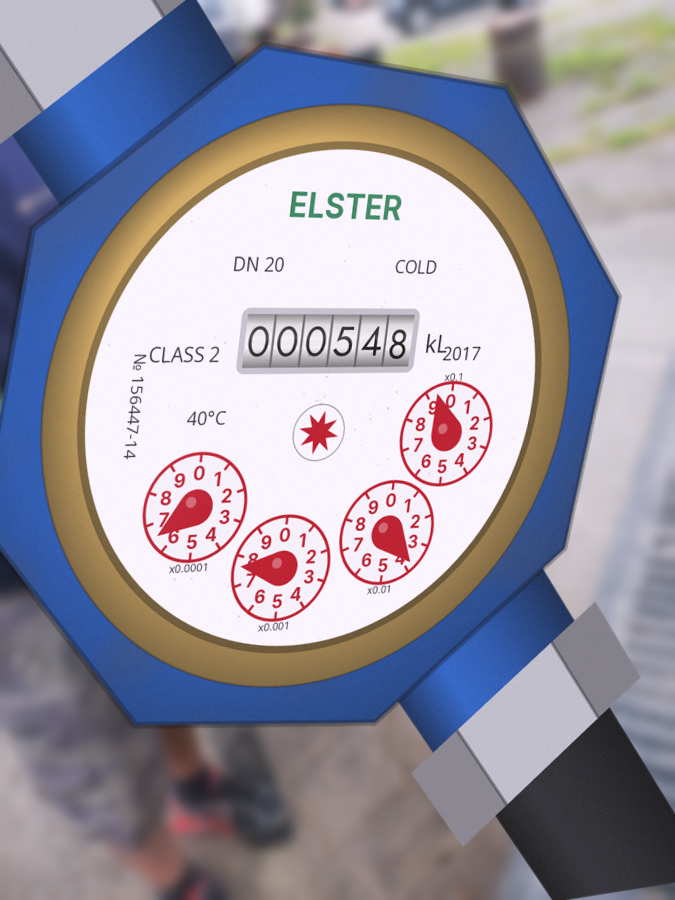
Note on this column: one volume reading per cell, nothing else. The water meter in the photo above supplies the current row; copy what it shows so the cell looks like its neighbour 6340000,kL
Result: 547.9376,kL
